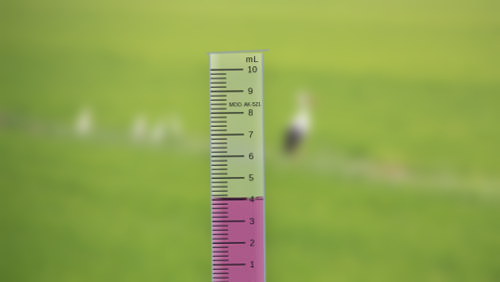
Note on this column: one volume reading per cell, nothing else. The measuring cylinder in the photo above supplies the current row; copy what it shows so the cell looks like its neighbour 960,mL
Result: 4,mL
